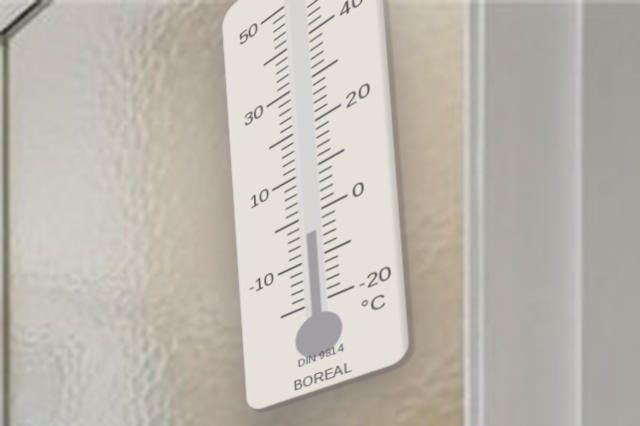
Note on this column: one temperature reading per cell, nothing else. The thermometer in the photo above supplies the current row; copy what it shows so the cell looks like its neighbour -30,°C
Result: -4,°C
